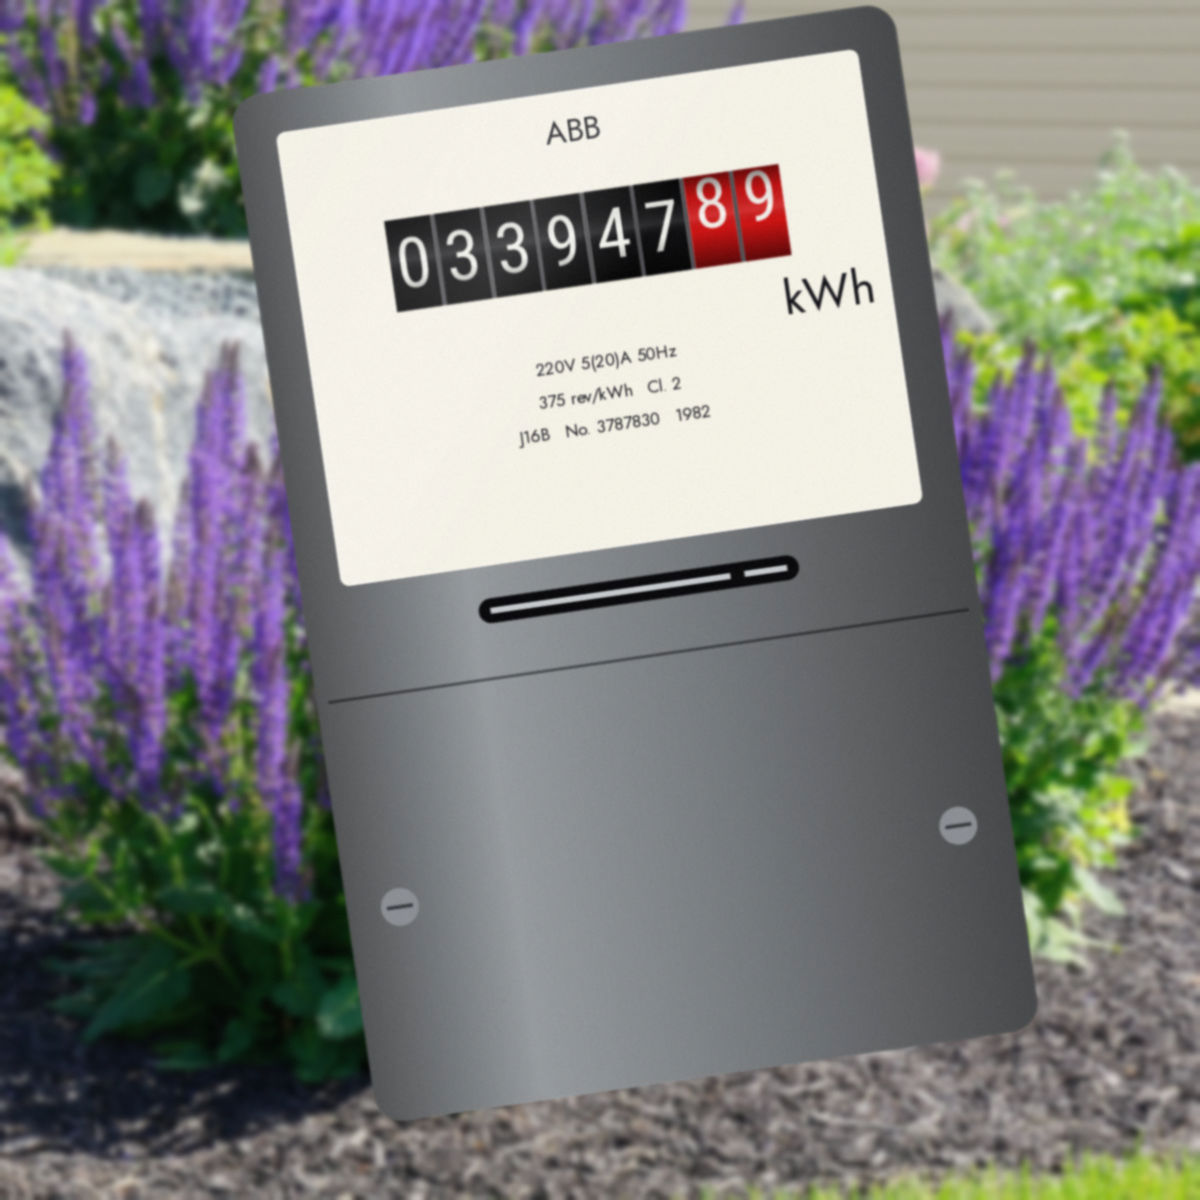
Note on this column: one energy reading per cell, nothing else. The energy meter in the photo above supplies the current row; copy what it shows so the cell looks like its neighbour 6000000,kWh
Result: 33947.89,kWh
